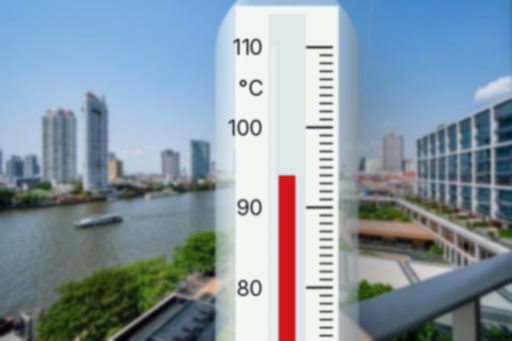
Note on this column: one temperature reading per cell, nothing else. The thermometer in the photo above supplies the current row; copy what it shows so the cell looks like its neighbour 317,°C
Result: 94,°C
